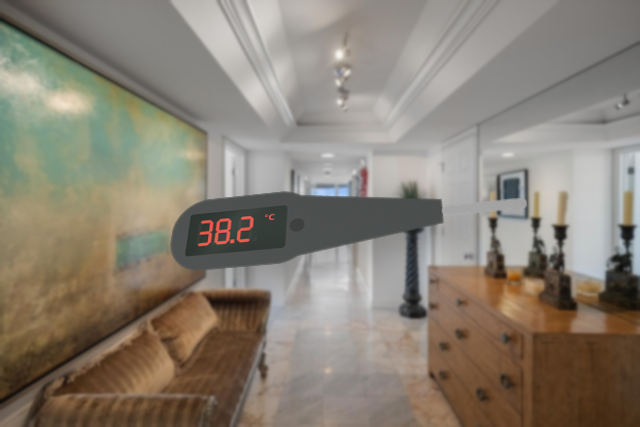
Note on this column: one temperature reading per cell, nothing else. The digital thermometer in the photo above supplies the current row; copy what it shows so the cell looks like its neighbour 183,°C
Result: 38.2,°C
